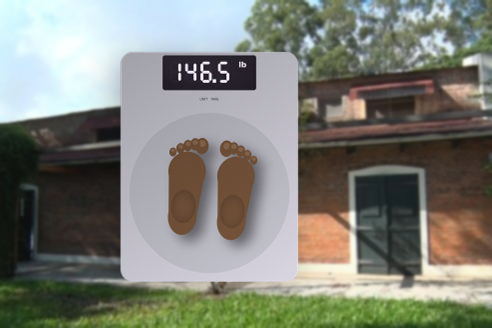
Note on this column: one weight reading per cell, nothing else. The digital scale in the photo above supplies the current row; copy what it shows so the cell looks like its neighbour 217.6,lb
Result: 146.5,lb
